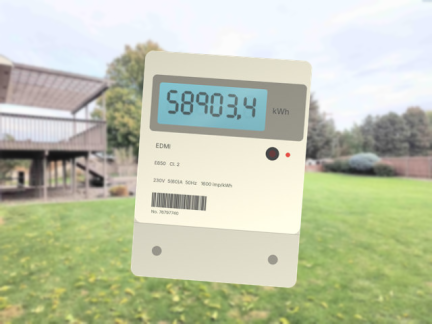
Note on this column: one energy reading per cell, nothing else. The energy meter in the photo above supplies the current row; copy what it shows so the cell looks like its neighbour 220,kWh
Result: 58903.4,kWh
